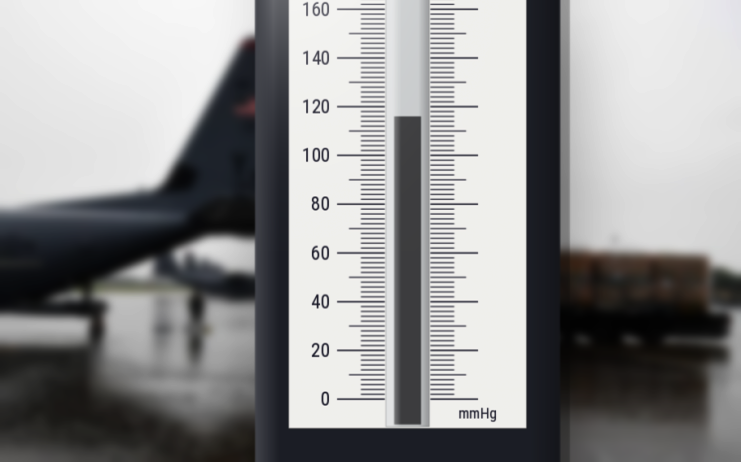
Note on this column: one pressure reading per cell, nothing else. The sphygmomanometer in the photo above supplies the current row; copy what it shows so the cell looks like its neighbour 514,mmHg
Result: 116,mmHg
